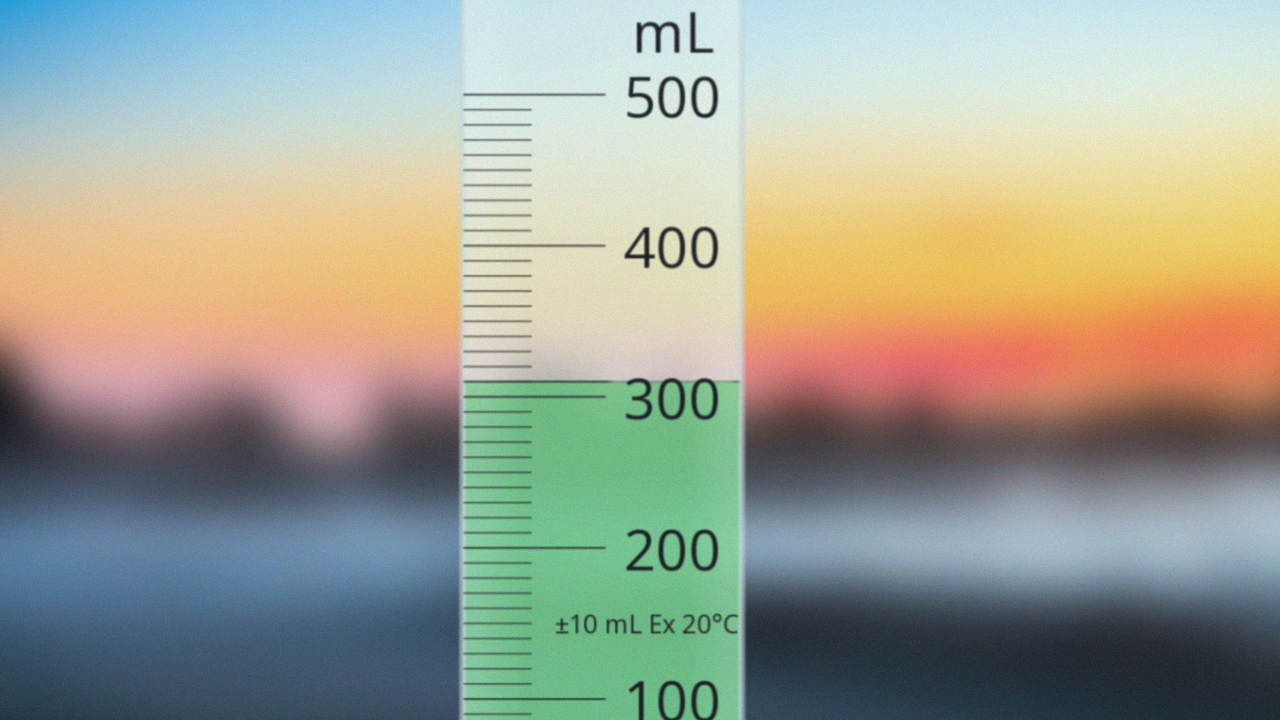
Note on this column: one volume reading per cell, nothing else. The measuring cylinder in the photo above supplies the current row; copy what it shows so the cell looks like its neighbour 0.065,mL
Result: 310,mL
